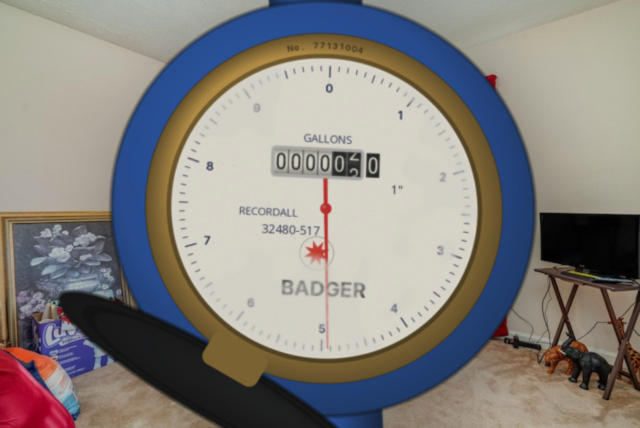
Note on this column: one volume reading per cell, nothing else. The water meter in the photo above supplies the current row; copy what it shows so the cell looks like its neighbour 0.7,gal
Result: 24.9,gal
